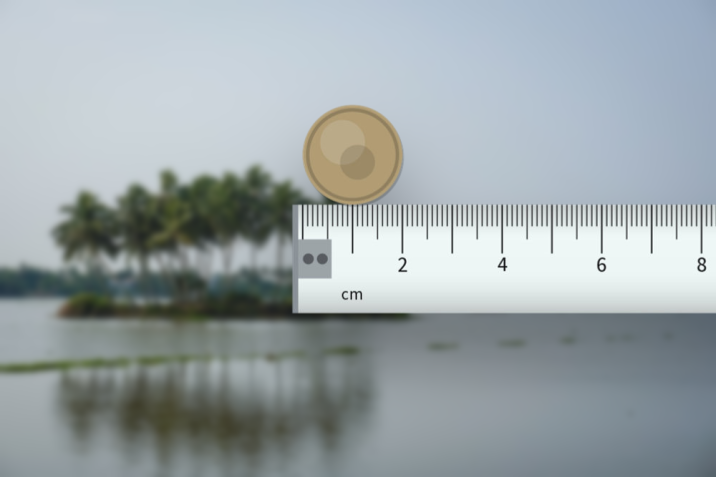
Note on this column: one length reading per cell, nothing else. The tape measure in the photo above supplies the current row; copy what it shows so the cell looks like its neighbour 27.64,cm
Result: 2,cm
